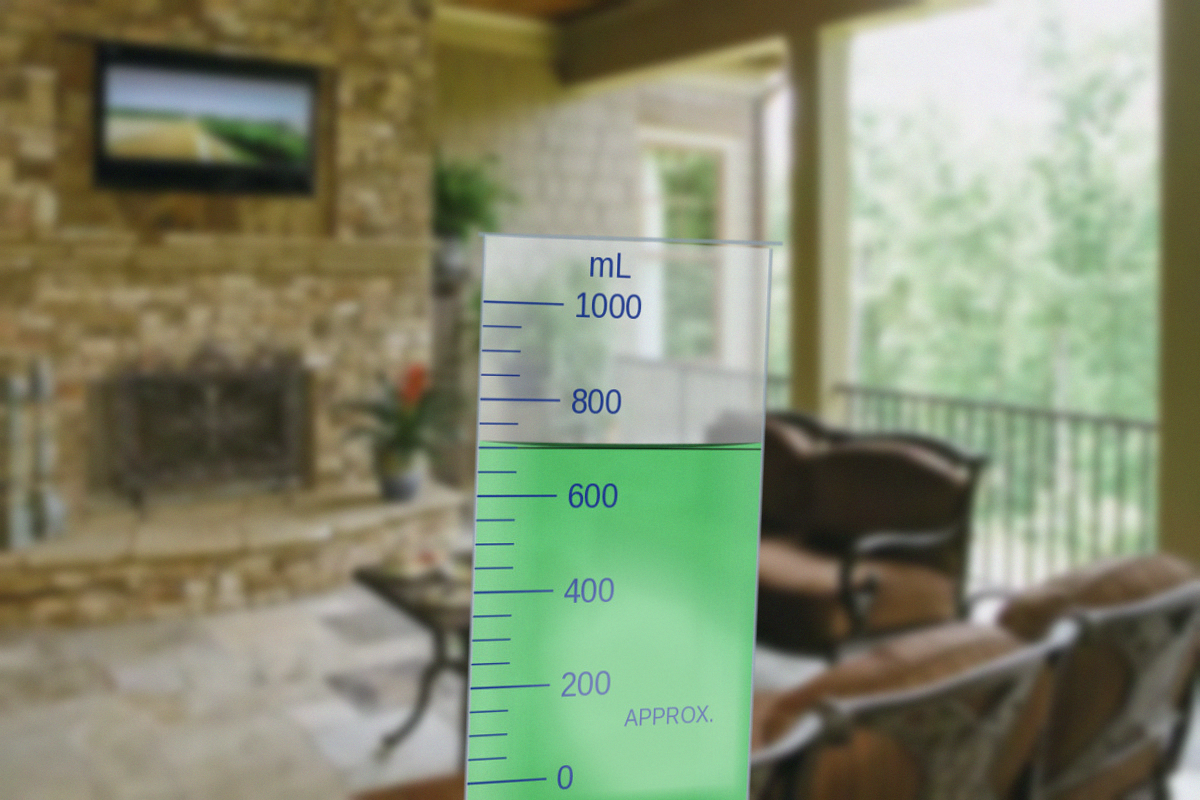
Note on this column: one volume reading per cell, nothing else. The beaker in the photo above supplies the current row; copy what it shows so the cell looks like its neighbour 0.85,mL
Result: 700,mL
